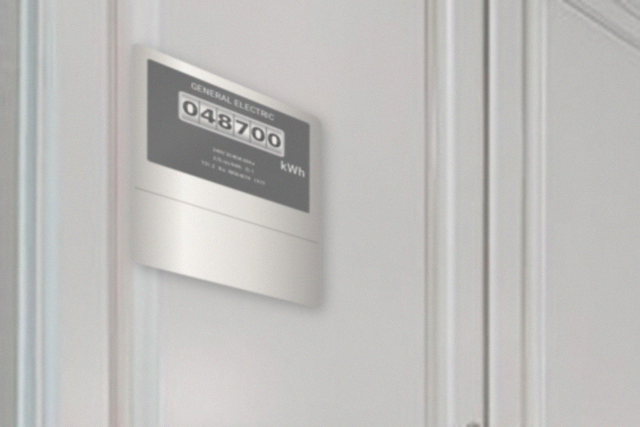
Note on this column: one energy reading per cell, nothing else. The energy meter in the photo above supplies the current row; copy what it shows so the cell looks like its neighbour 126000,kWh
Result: 48700,kWh
